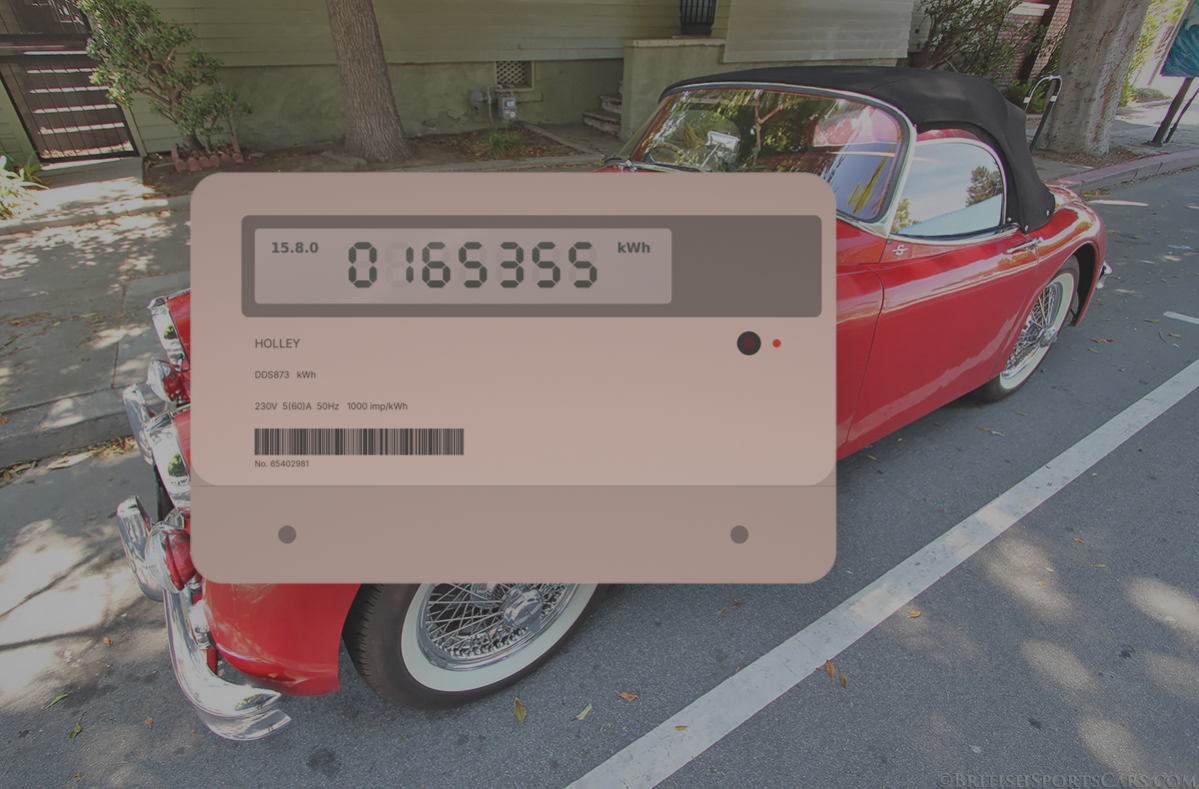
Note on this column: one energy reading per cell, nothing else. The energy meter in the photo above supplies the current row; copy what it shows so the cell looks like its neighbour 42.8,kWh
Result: 165355,kWh
